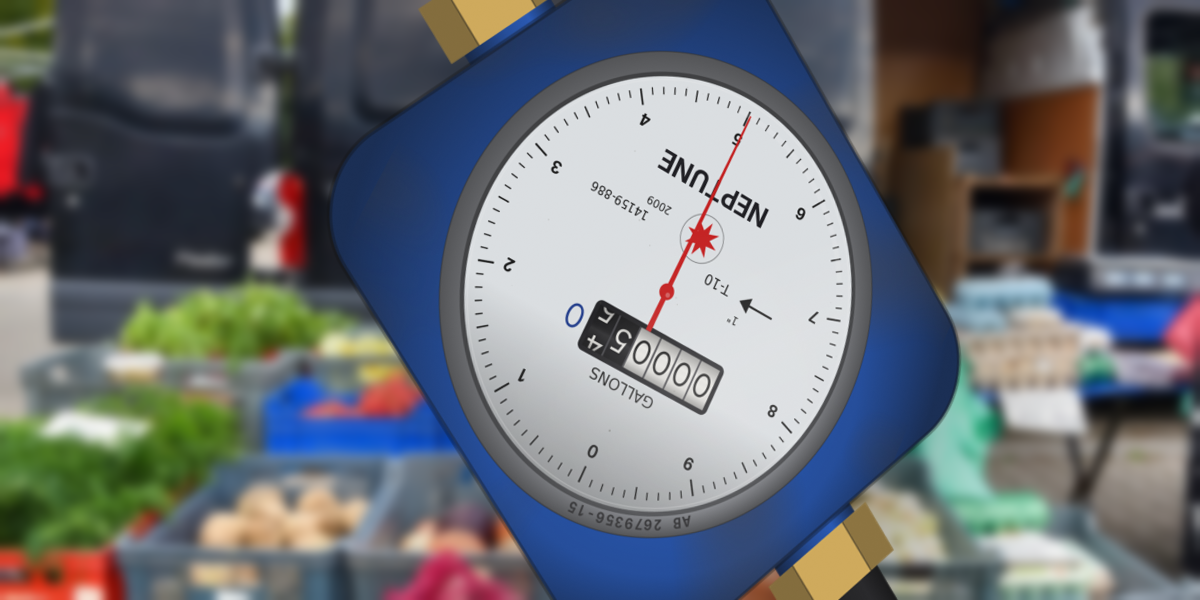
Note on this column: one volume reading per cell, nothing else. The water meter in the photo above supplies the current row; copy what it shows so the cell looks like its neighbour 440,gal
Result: 545.0,gal
